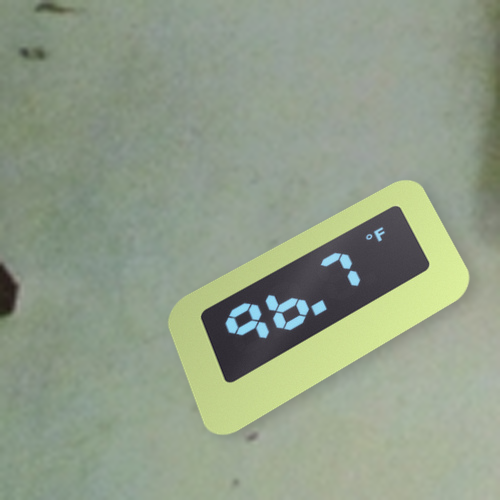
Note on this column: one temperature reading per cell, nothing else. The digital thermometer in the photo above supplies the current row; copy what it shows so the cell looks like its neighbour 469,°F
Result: 96.7,°F
